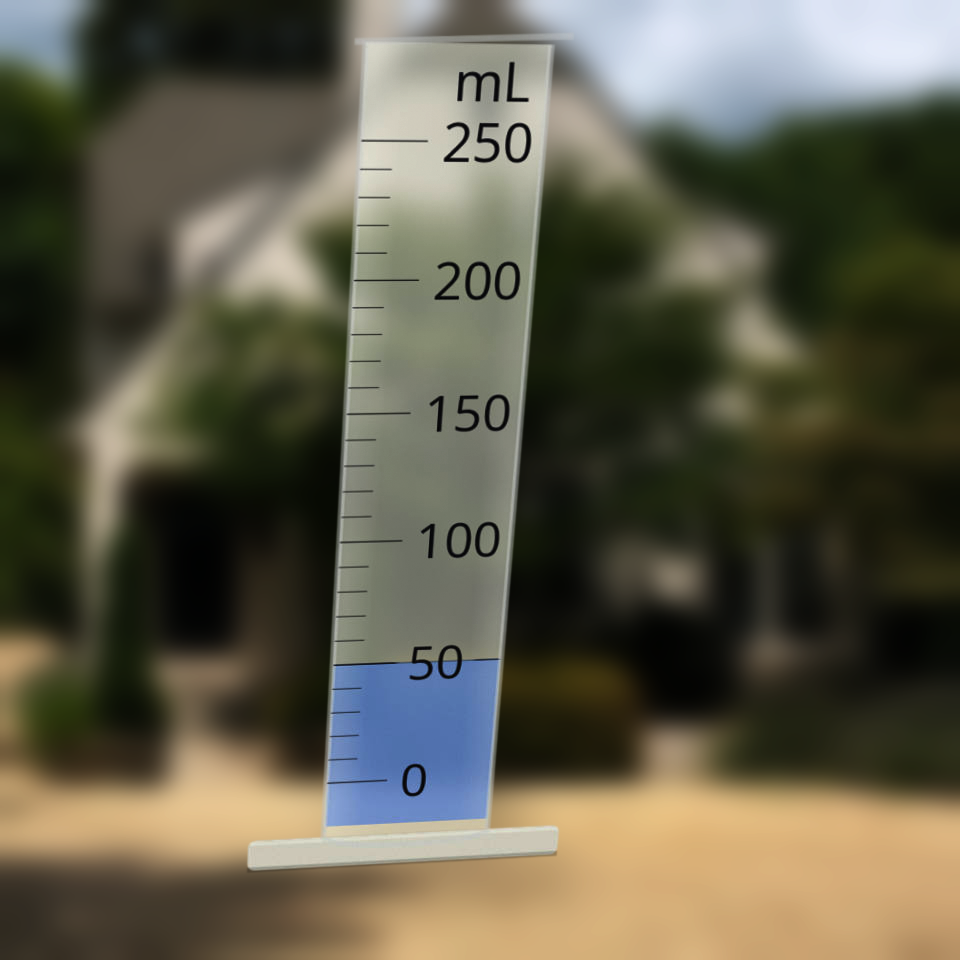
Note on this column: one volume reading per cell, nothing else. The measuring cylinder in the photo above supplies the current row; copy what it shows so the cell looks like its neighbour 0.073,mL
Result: 50,mL
